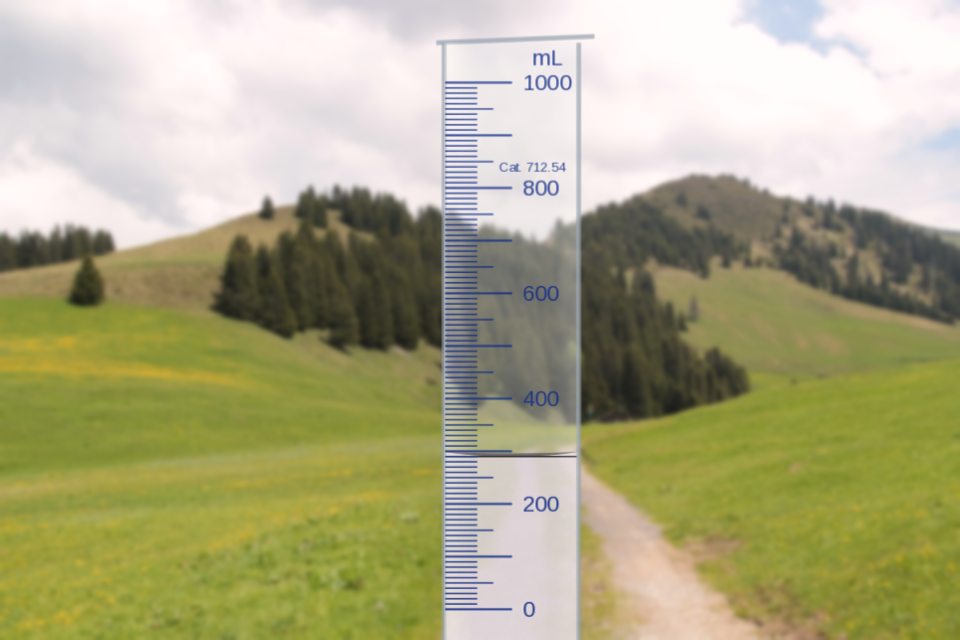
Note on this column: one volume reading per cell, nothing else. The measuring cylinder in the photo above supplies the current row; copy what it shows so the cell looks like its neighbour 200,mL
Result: 290,mL
